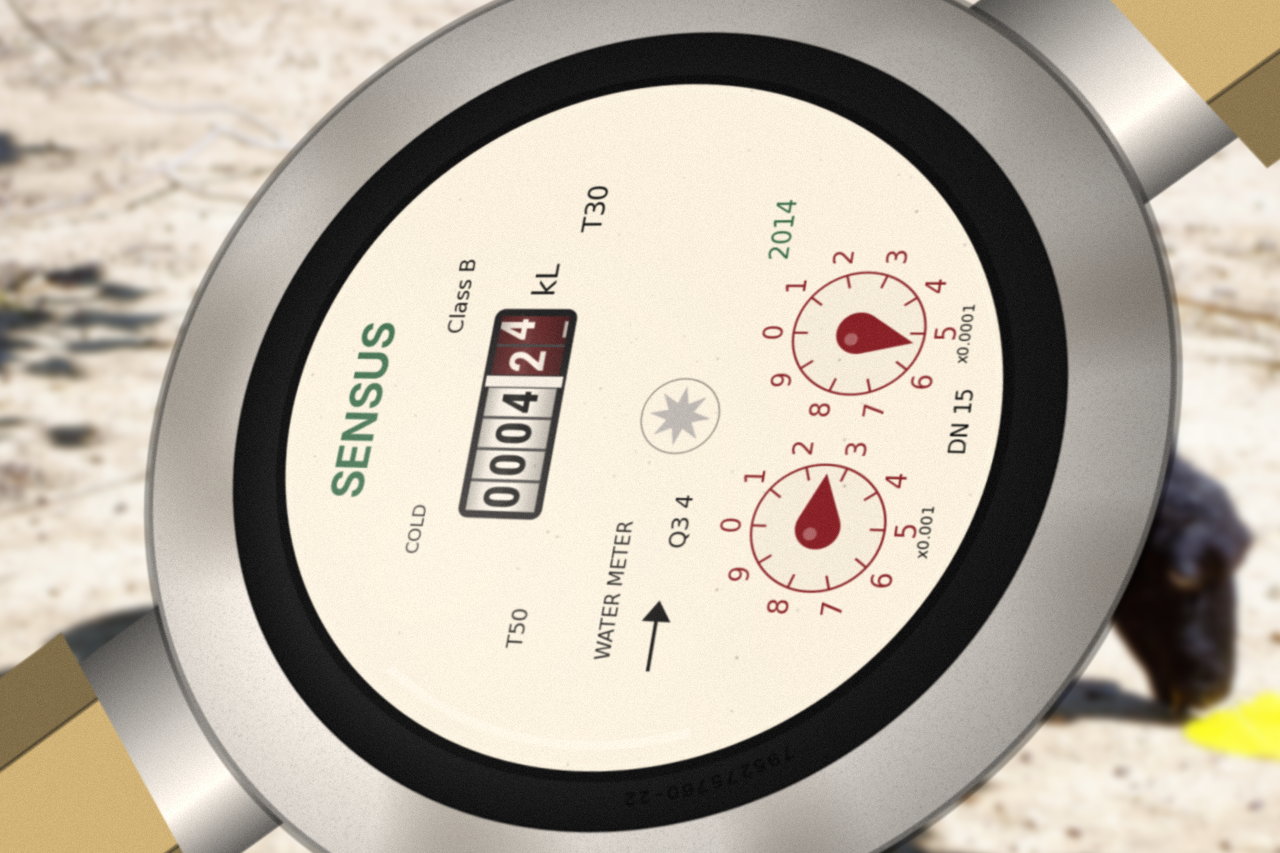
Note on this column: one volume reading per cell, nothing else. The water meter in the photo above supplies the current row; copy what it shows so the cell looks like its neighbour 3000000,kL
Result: 4.2425,kL
